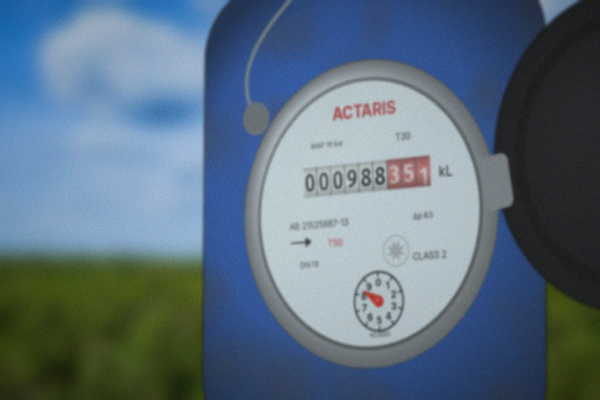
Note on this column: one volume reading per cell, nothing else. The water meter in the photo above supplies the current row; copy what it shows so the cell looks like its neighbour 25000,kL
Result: 988.3508,kL
